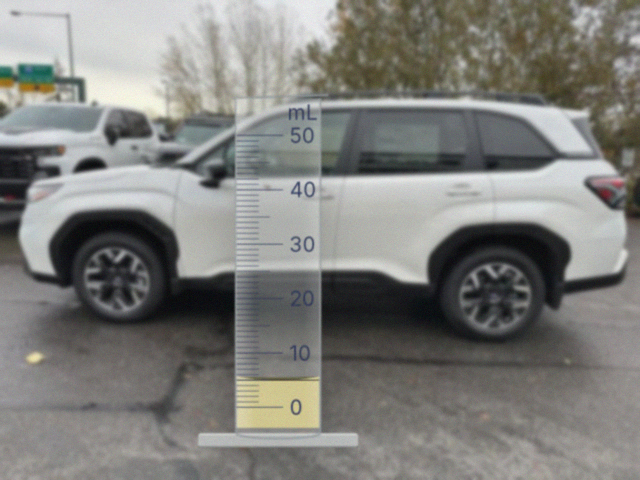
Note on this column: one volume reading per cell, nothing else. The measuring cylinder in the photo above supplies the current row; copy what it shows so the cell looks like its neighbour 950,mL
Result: 5,mL
